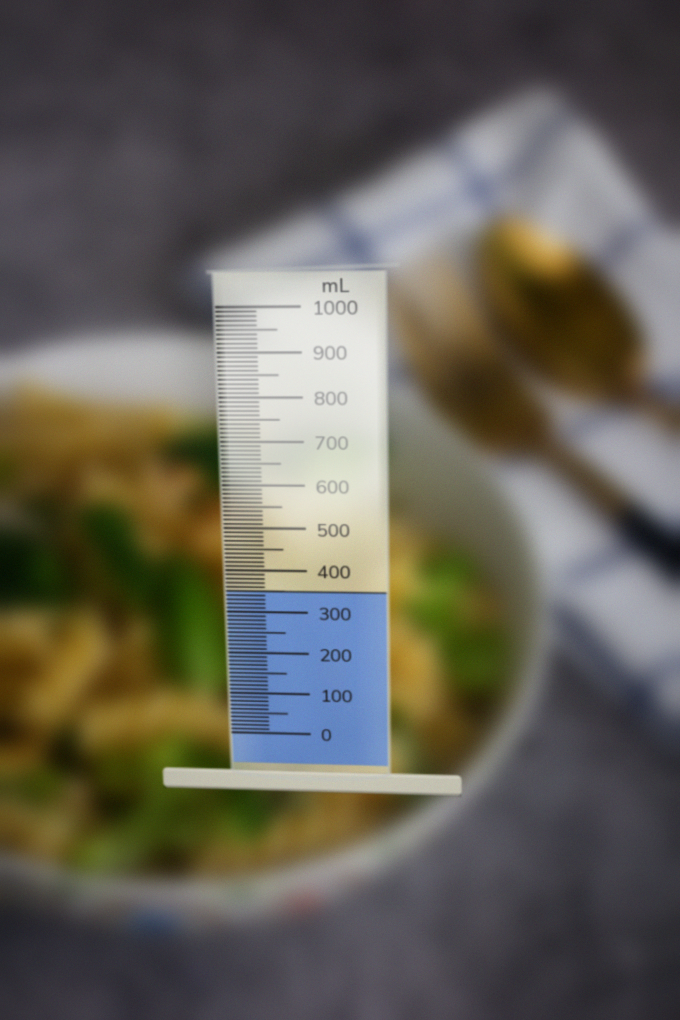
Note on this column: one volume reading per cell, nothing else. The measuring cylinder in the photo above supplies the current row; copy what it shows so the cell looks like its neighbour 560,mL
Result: 350,mL
